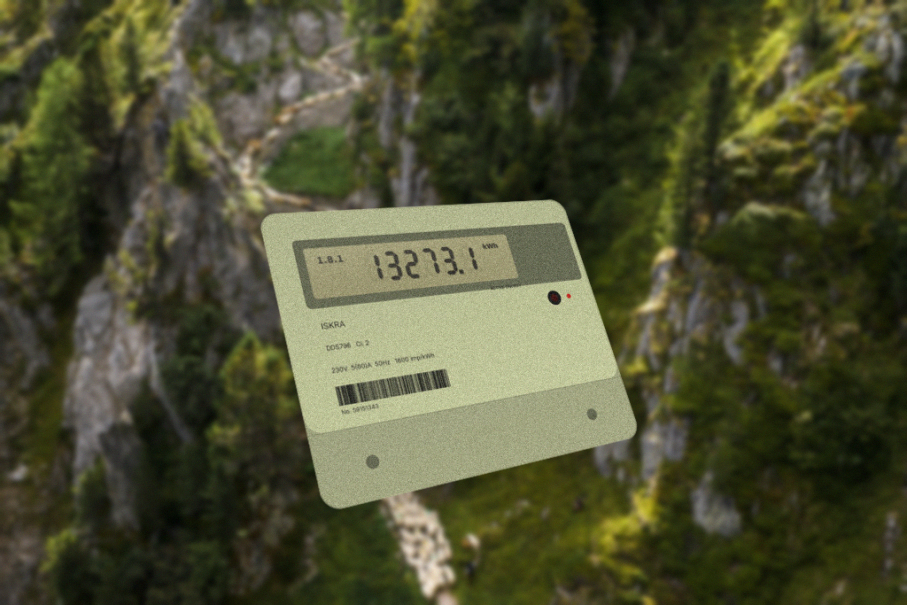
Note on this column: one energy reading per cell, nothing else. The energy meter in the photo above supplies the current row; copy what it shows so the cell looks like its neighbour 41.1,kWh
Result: 13273.1,kWh
